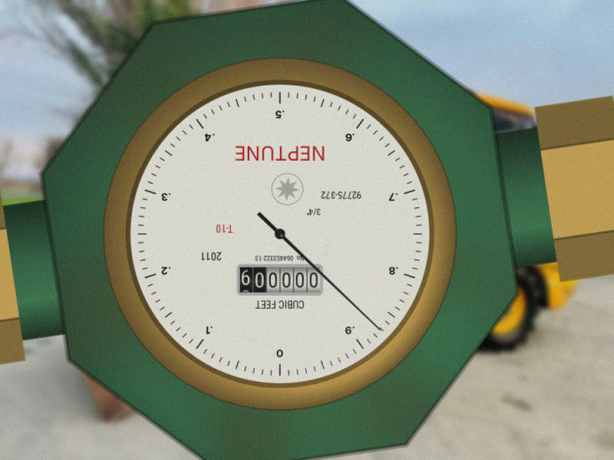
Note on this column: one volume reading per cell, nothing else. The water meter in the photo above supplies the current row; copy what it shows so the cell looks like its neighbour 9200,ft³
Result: 8.87,ft³
